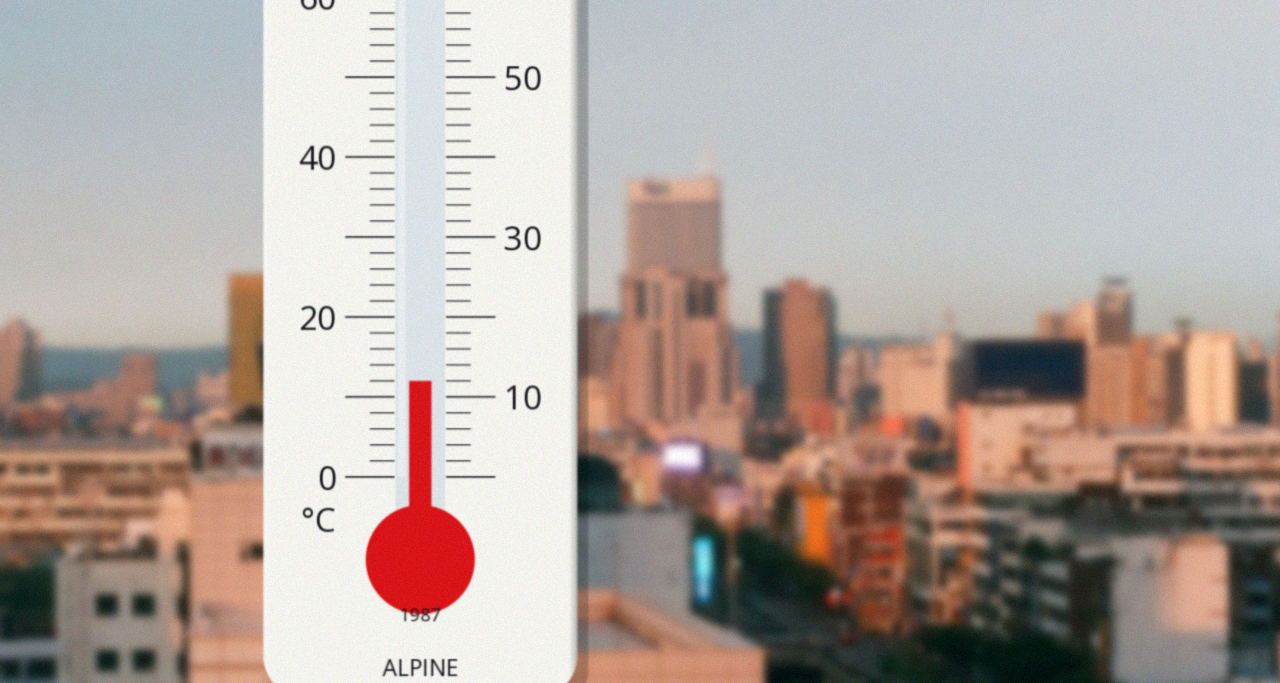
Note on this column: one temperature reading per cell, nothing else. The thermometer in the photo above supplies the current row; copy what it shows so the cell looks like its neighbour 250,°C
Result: 12,°C
